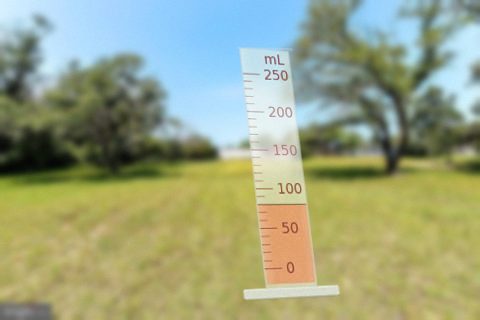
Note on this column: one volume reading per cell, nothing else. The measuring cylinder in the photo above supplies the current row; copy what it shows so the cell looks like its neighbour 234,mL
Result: 80,mL
